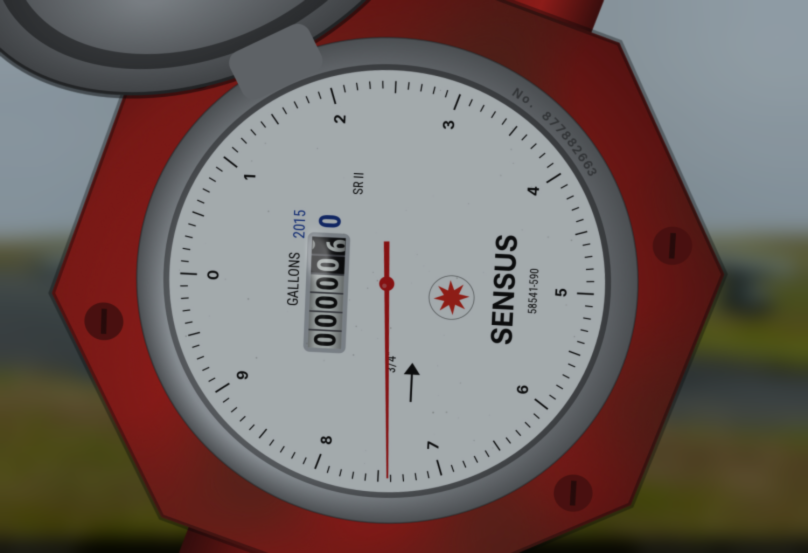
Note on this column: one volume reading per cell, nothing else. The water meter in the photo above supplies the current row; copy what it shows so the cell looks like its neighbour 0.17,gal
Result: 57.4,gal
